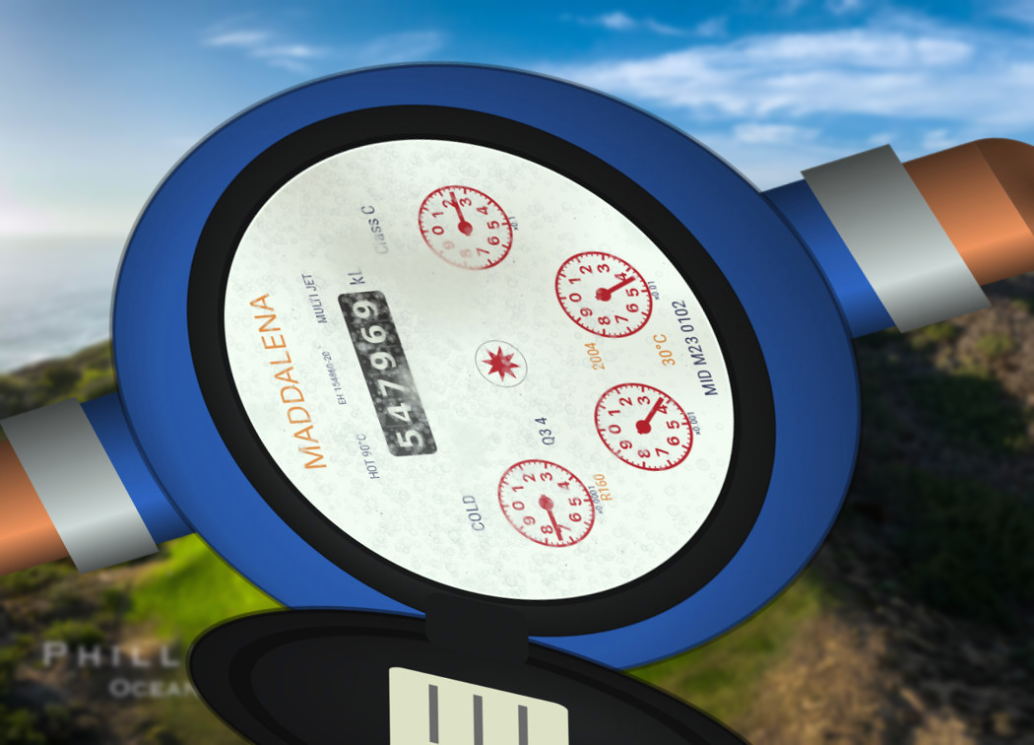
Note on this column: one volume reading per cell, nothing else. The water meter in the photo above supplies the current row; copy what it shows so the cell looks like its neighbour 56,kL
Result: 547969.2437,kL
